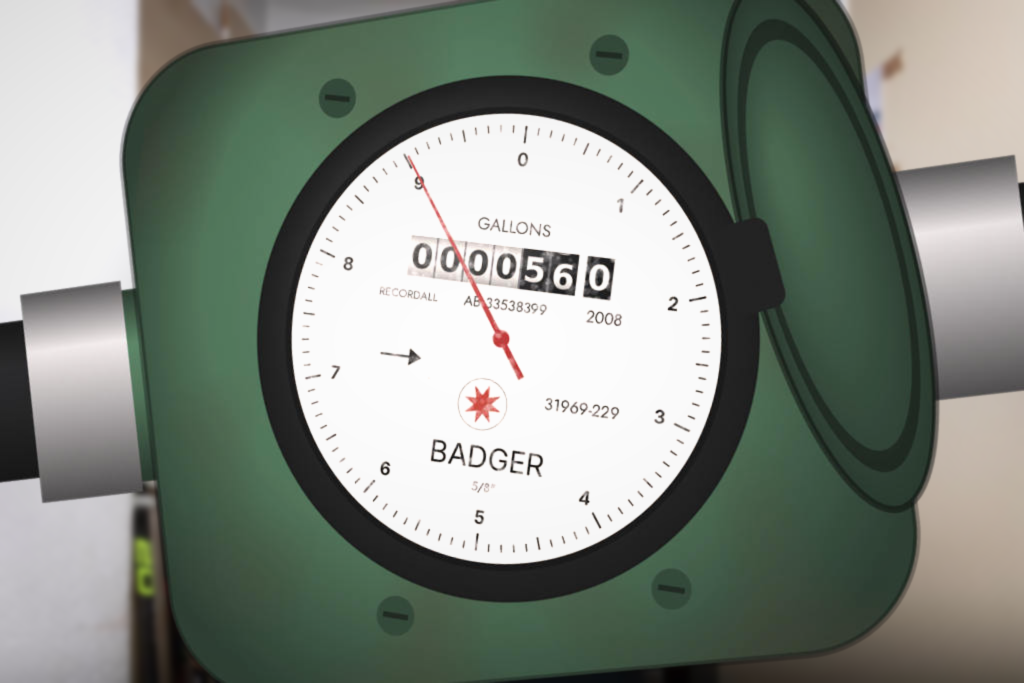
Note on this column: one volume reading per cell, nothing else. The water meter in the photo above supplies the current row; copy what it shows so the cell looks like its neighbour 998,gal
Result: 559.0,gal
